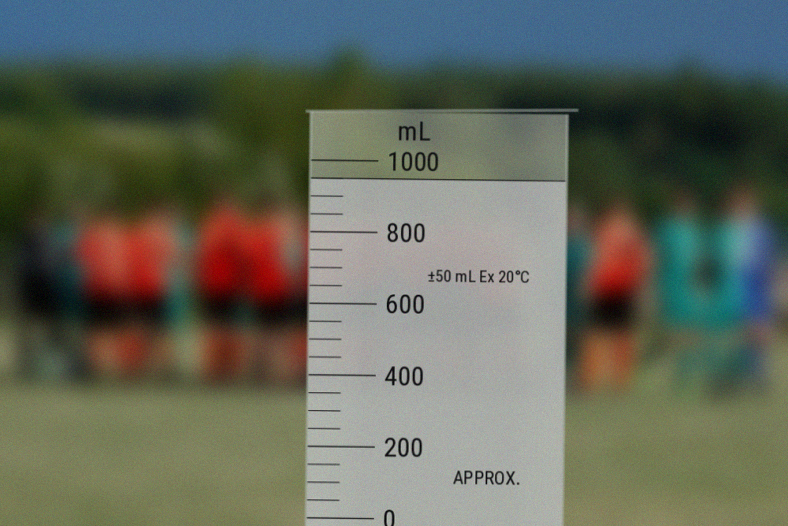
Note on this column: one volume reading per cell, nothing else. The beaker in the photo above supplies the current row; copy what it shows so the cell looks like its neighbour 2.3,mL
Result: 950,mL
